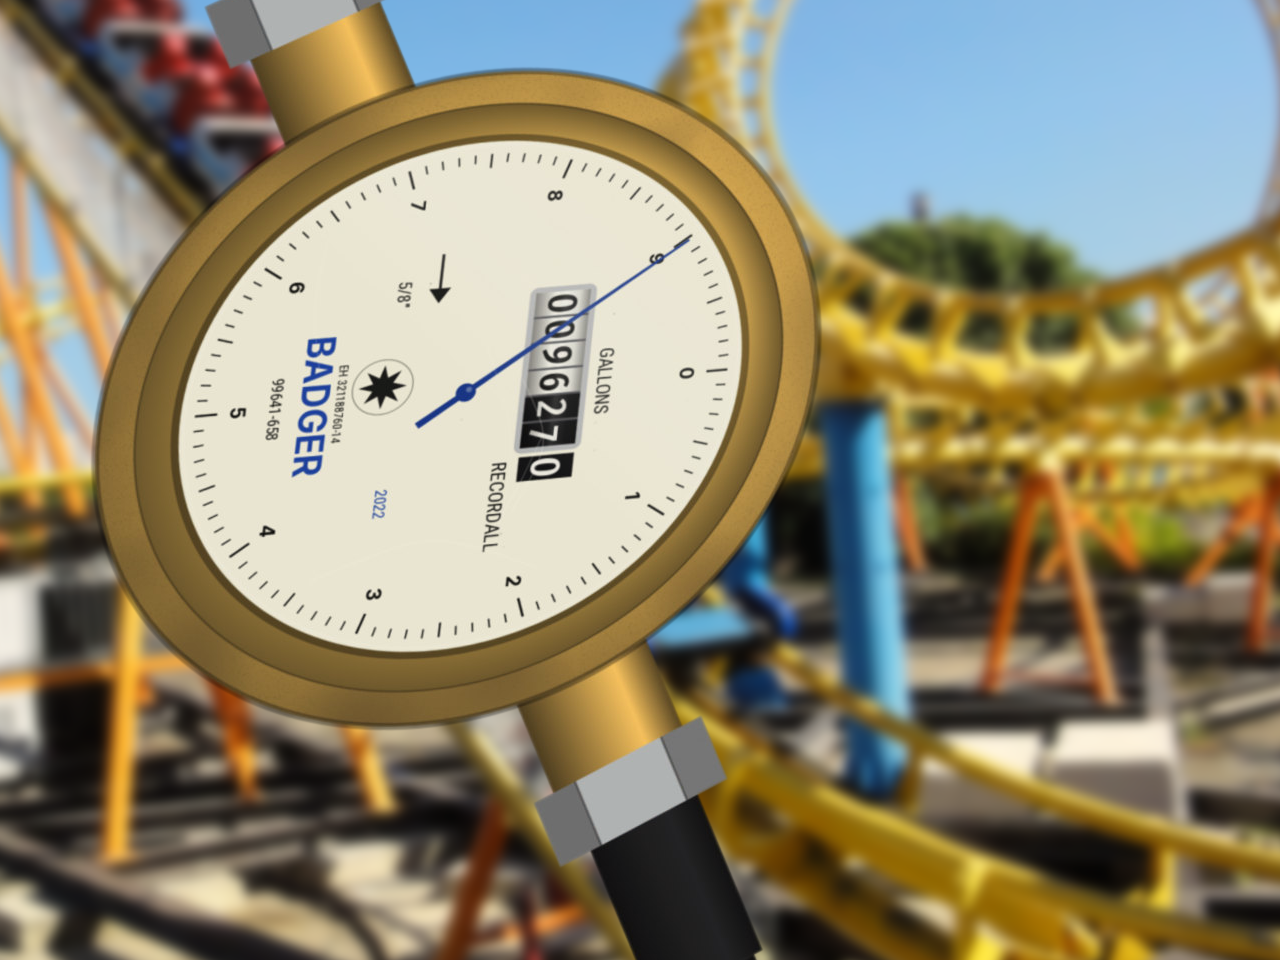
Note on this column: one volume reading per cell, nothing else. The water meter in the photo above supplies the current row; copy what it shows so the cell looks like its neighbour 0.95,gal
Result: 96269.0,gal
